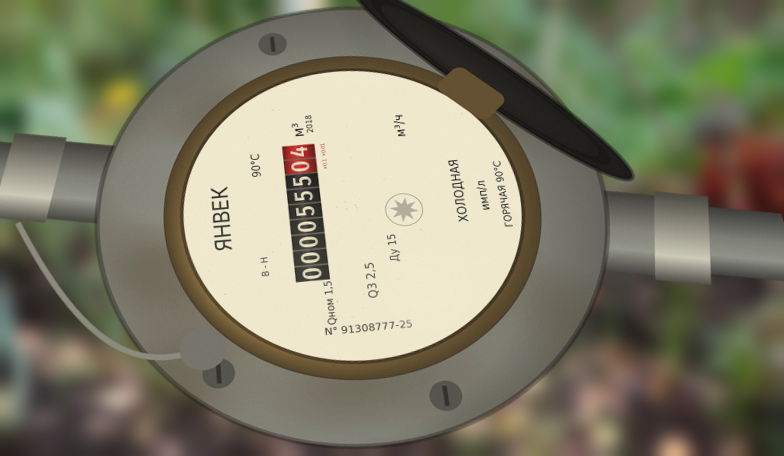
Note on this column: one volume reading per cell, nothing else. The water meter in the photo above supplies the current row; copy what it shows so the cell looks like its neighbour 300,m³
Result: 555.04,m³
